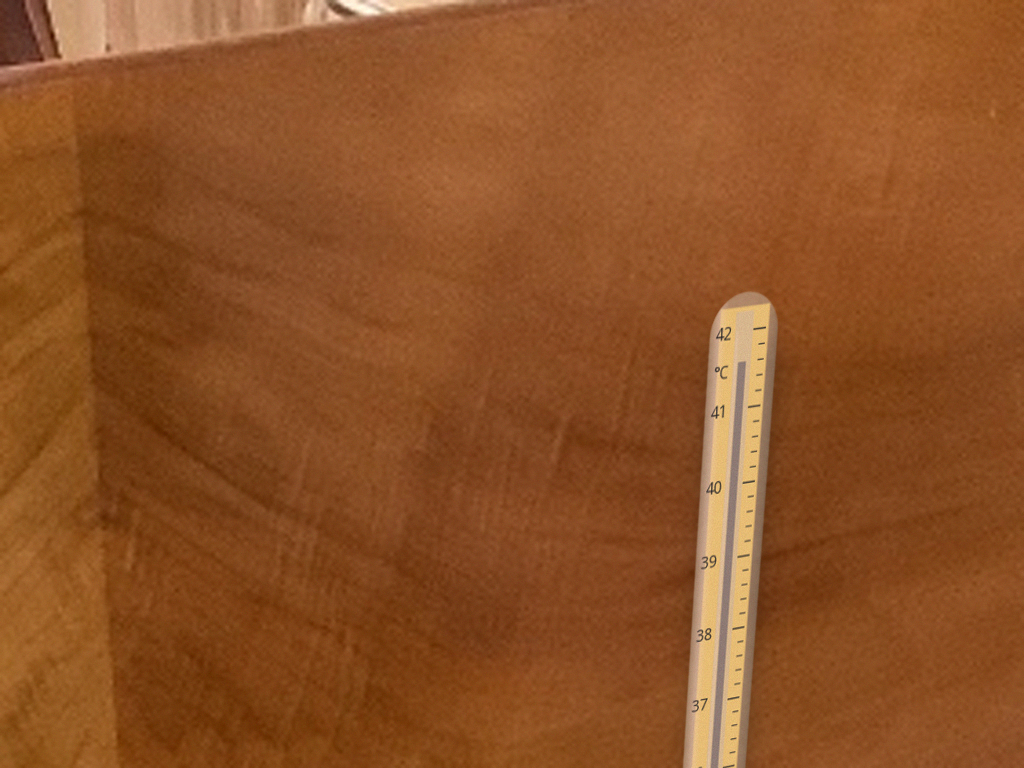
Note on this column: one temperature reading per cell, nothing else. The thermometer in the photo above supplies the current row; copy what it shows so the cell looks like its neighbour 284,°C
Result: 41.6,°C
